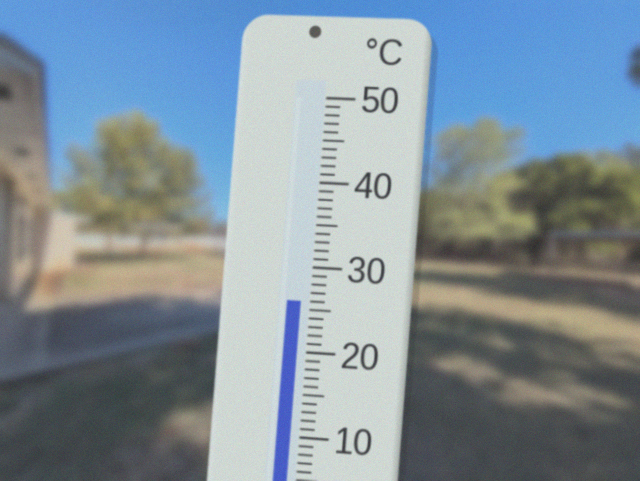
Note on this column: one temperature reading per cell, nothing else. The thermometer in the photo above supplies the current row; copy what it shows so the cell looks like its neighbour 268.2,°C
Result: 26,°C
